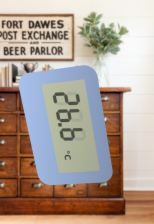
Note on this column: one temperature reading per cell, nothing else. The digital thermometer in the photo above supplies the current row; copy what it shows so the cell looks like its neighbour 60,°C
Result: 26.6,°C
